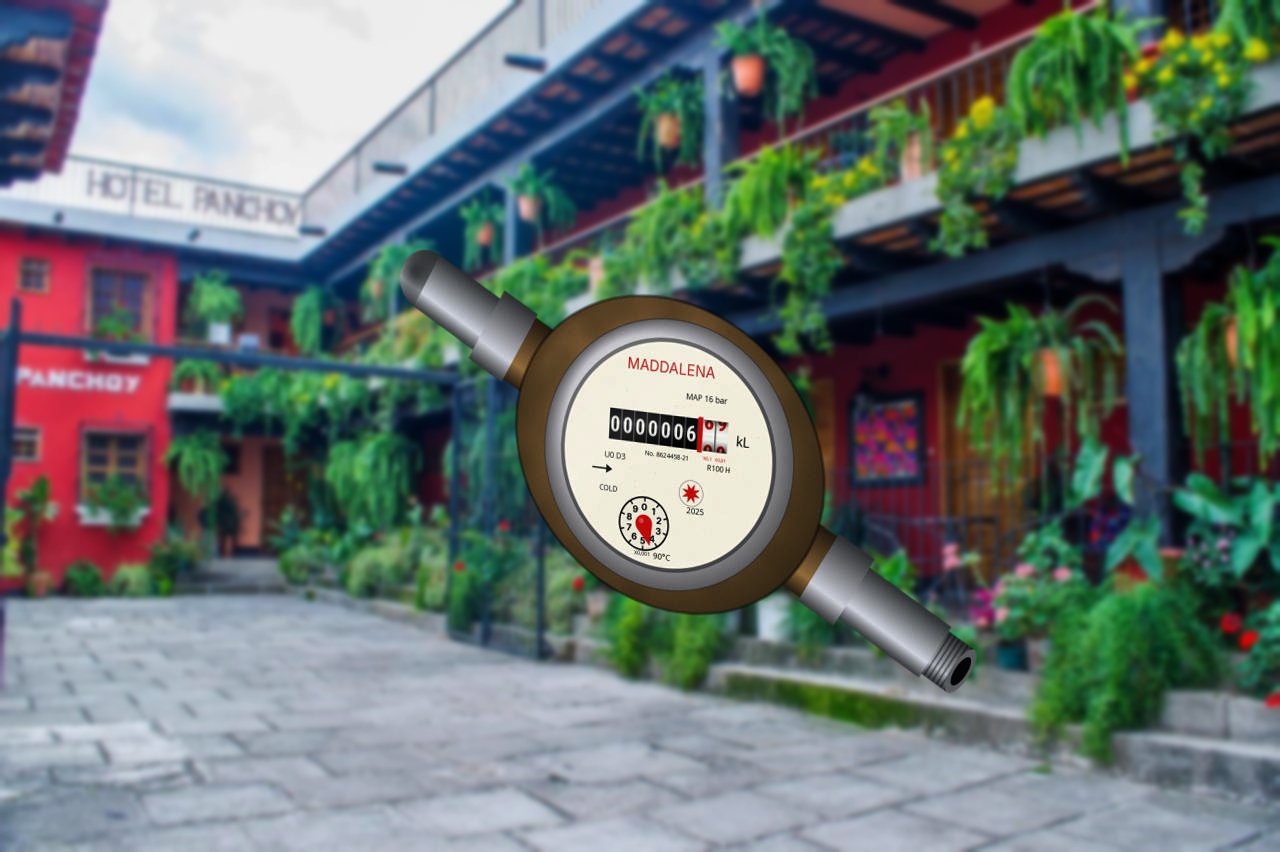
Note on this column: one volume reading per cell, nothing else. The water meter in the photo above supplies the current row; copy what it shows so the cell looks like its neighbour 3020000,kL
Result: 6.894,kL
